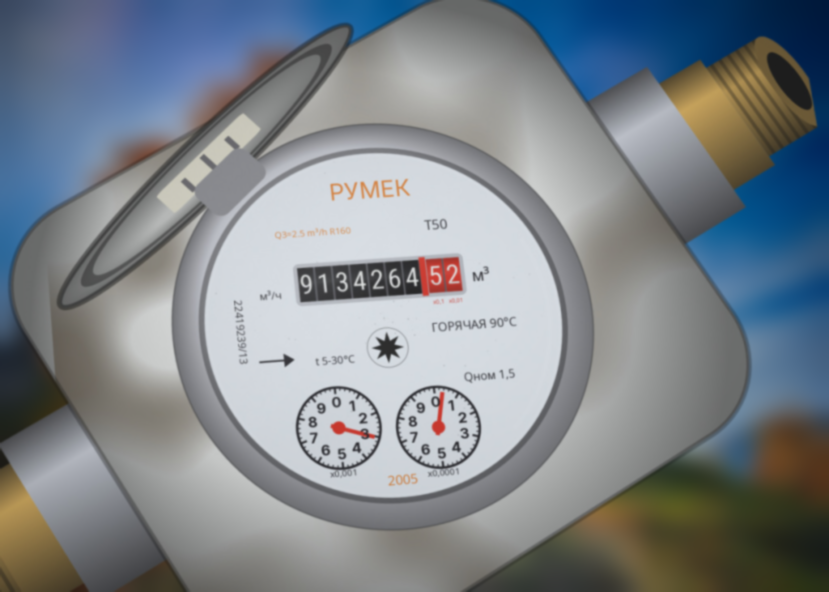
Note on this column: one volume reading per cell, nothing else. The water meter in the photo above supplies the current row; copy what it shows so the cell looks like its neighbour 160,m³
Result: 9134264.5230,m³
